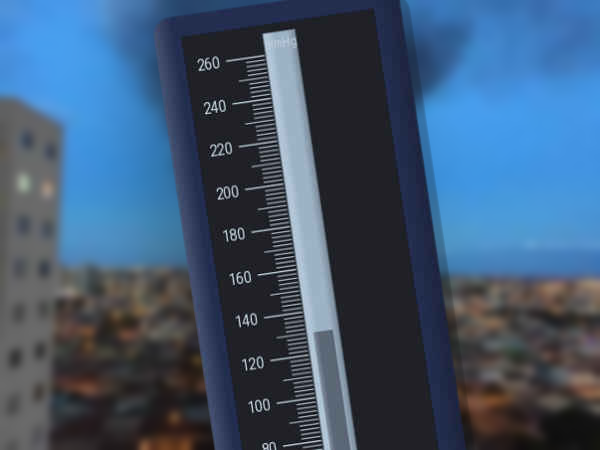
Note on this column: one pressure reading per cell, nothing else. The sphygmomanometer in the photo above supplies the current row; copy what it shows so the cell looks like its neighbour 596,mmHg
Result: 130,mmHg
